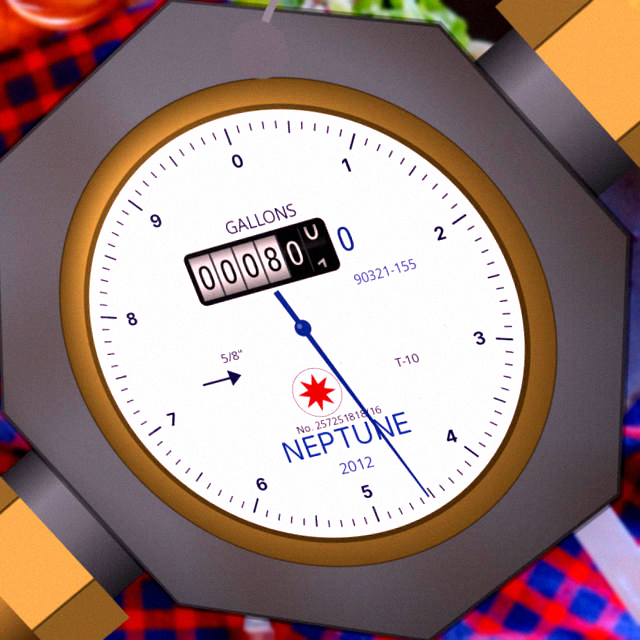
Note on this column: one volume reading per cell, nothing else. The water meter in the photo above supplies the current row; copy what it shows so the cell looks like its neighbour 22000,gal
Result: 8004.5,gal
